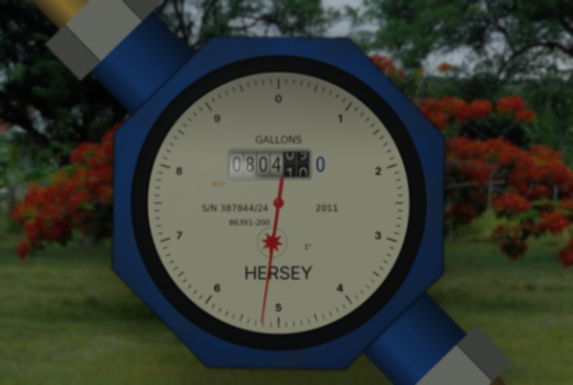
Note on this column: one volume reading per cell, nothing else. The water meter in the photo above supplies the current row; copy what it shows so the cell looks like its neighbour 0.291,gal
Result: 804095.2,gal
